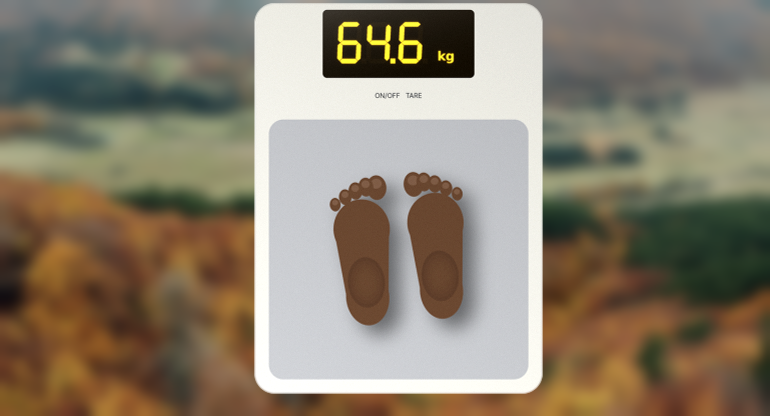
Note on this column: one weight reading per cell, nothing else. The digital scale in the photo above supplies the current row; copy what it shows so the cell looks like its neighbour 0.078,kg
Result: 64.6,kg
